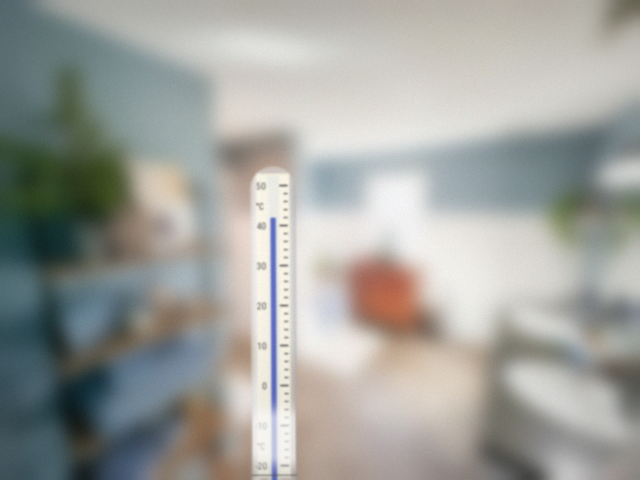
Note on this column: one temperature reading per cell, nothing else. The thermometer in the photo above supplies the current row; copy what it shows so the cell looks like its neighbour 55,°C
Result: 42,°C
